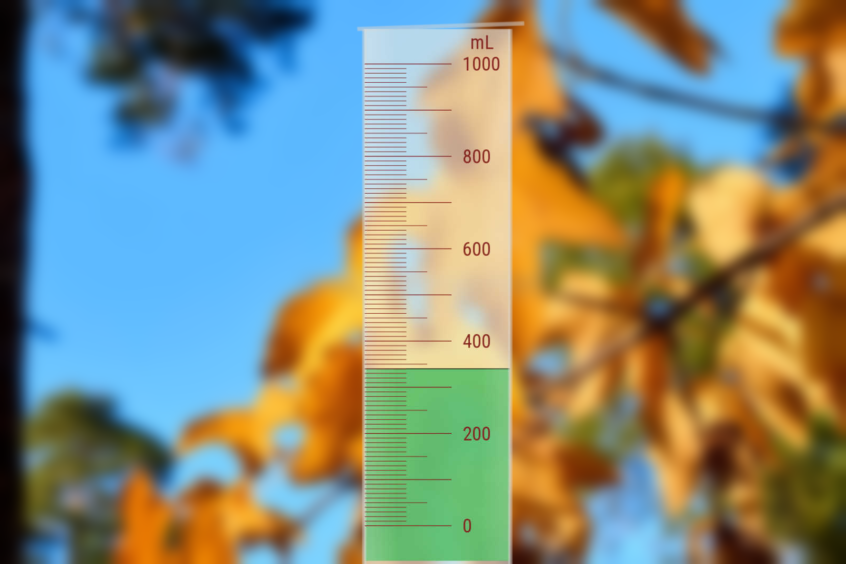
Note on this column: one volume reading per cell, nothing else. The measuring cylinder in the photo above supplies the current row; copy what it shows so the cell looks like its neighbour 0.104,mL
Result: 340,mL
